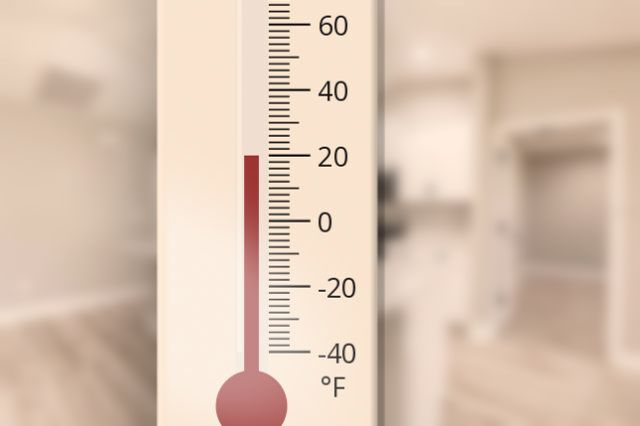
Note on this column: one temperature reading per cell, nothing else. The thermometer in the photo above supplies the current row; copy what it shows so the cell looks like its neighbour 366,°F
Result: 20,°F
